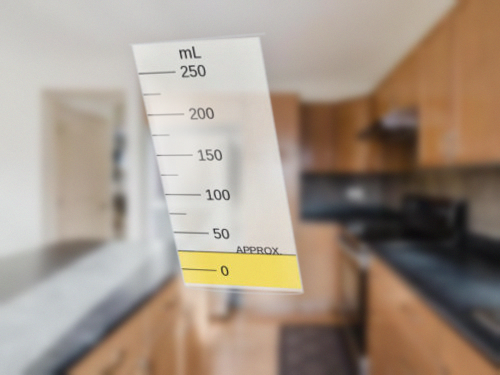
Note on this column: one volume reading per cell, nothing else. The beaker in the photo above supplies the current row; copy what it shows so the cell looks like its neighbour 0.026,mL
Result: 25,mL
